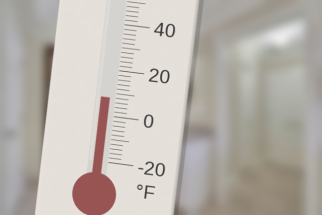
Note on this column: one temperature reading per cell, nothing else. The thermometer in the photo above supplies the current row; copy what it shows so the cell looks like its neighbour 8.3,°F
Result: 8,°F
